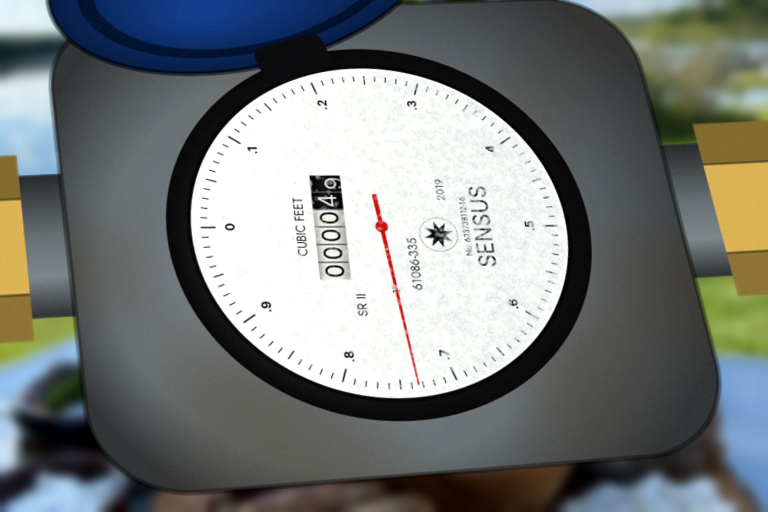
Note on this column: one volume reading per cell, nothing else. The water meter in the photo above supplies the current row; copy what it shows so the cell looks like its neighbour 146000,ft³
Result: 48.73,ft³
